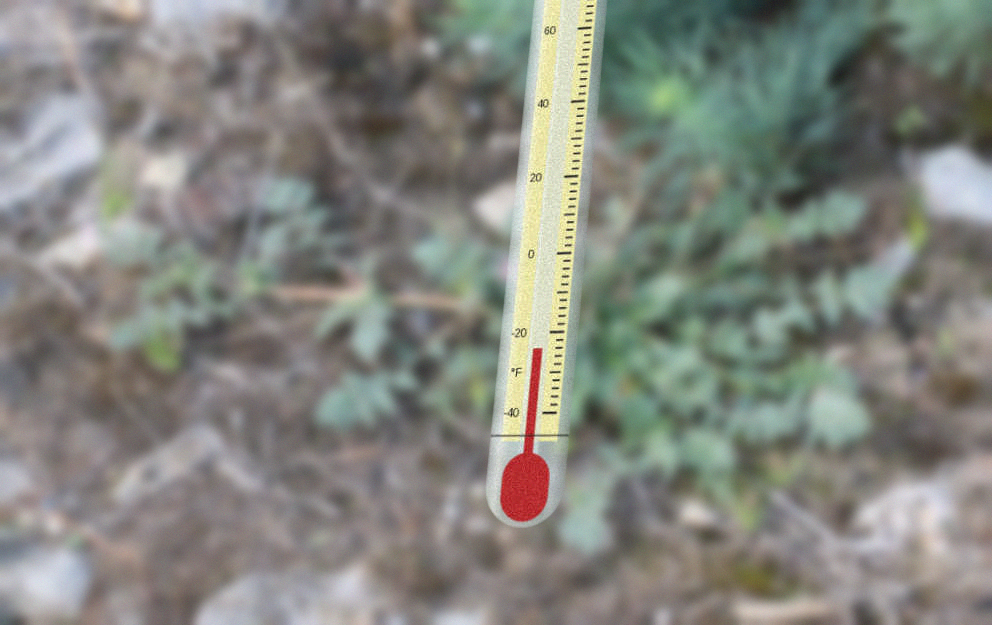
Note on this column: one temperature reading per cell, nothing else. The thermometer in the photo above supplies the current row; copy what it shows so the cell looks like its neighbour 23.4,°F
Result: -24,°F
